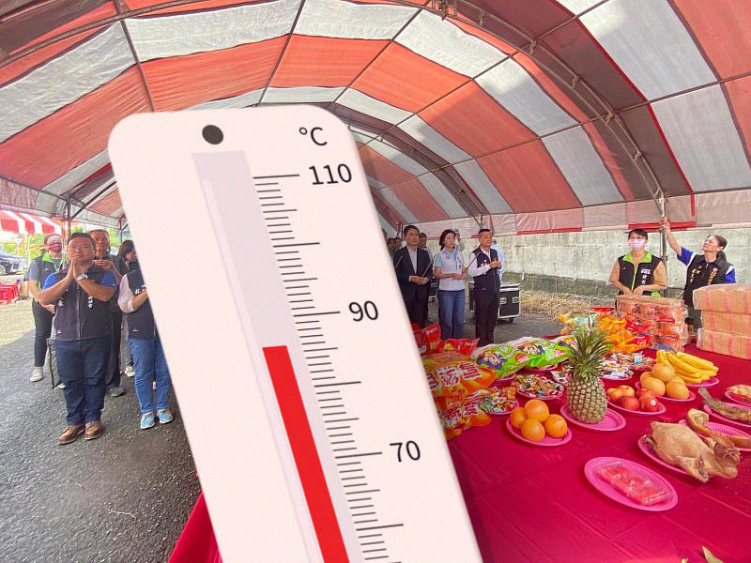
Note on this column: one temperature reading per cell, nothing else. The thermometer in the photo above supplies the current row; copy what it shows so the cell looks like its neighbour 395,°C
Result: 86,°C
